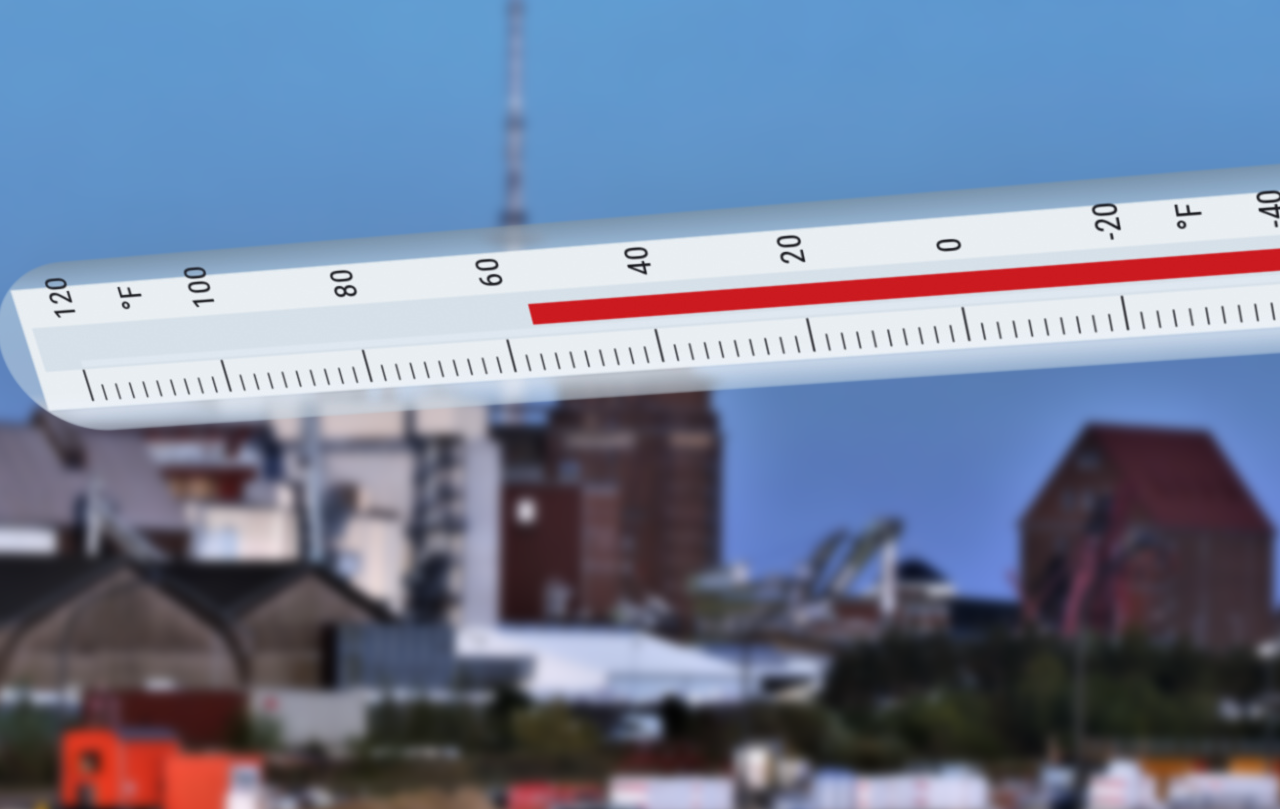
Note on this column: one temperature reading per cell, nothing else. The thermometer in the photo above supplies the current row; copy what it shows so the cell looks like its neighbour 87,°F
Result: 56,°F
